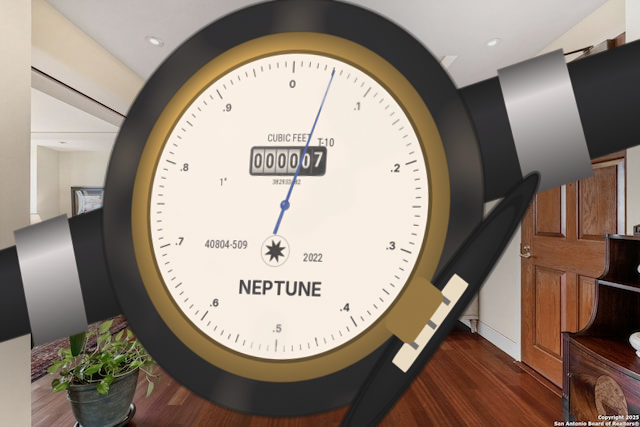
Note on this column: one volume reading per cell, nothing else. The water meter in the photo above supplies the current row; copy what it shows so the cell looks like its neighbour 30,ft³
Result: 7.05,ft³
